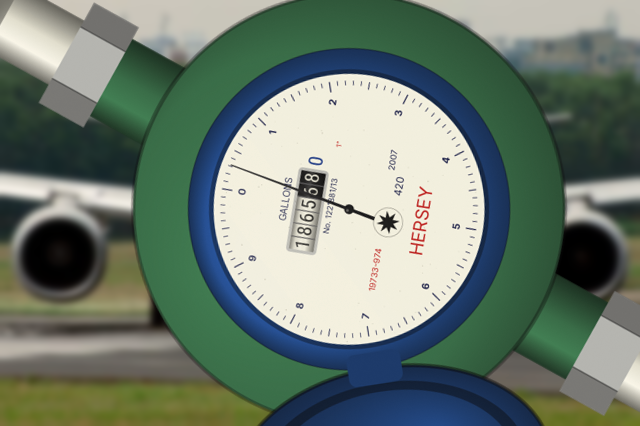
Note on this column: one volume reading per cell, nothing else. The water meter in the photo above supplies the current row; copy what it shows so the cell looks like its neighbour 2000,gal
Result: 1865680.3,gal
